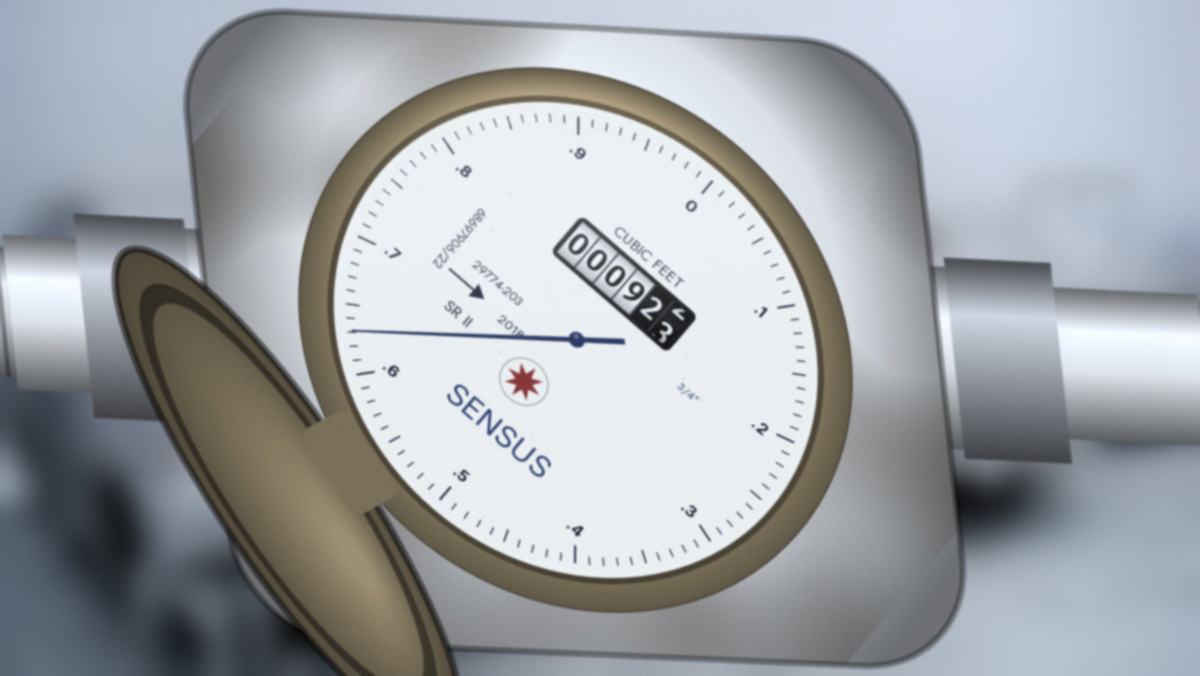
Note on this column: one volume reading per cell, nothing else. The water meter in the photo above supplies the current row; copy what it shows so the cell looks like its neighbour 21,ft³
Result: 922.63,ft³
